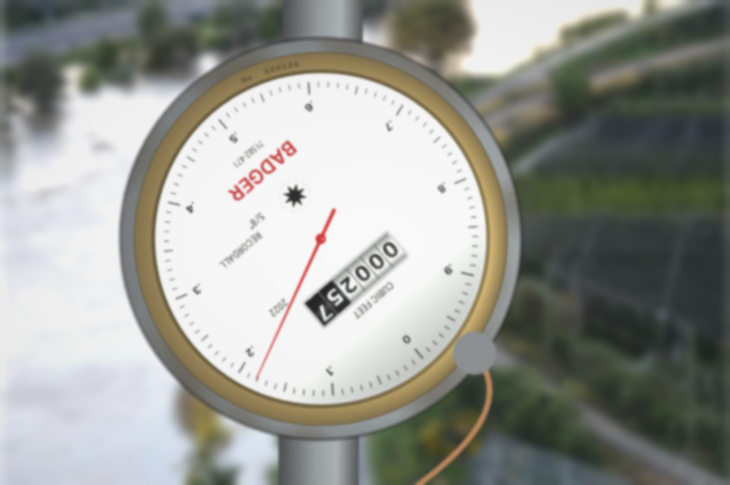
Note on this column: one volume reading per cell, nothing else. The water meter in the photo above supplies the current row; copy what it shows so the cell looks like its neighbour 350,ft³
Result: 257.18,ft³
